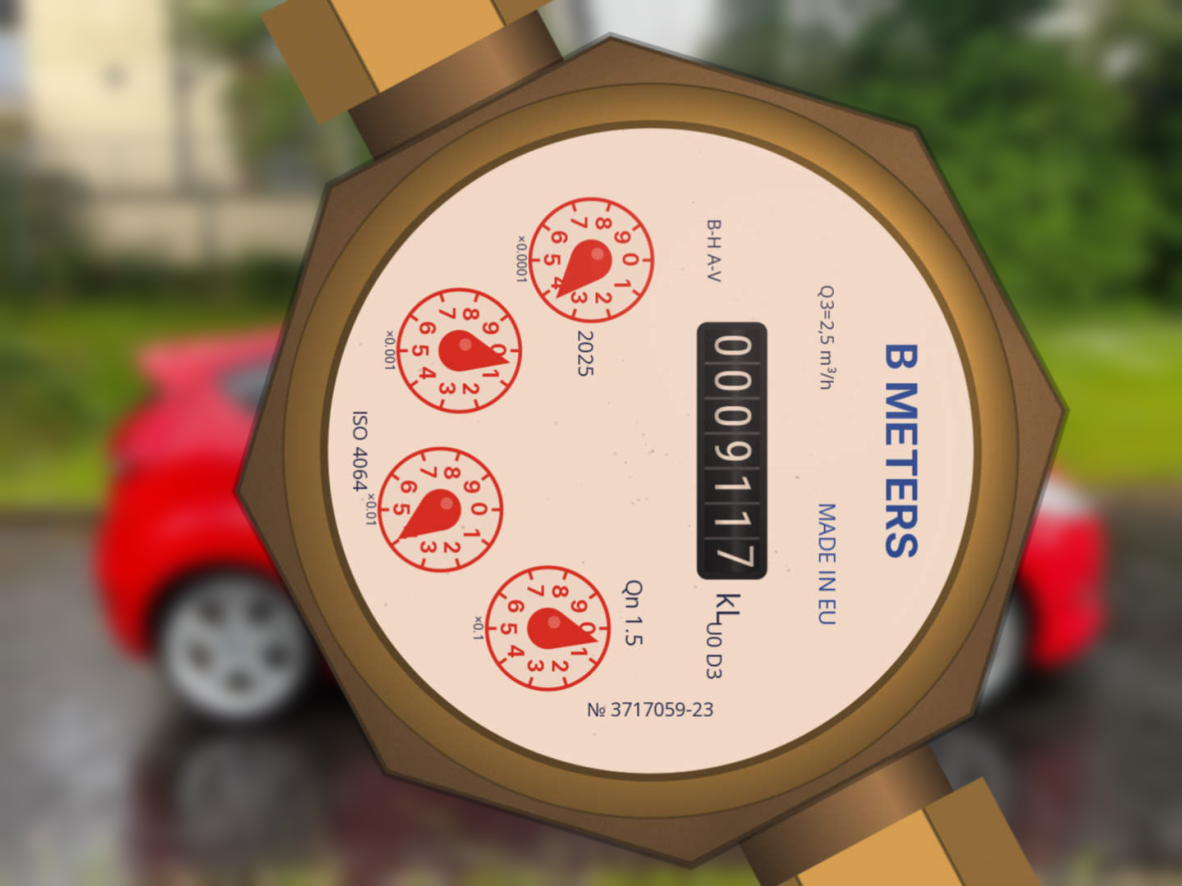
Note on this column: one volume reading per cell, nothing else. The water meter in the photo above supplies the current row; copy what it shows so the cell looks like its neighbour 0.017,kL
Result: 9117.0403,kL
